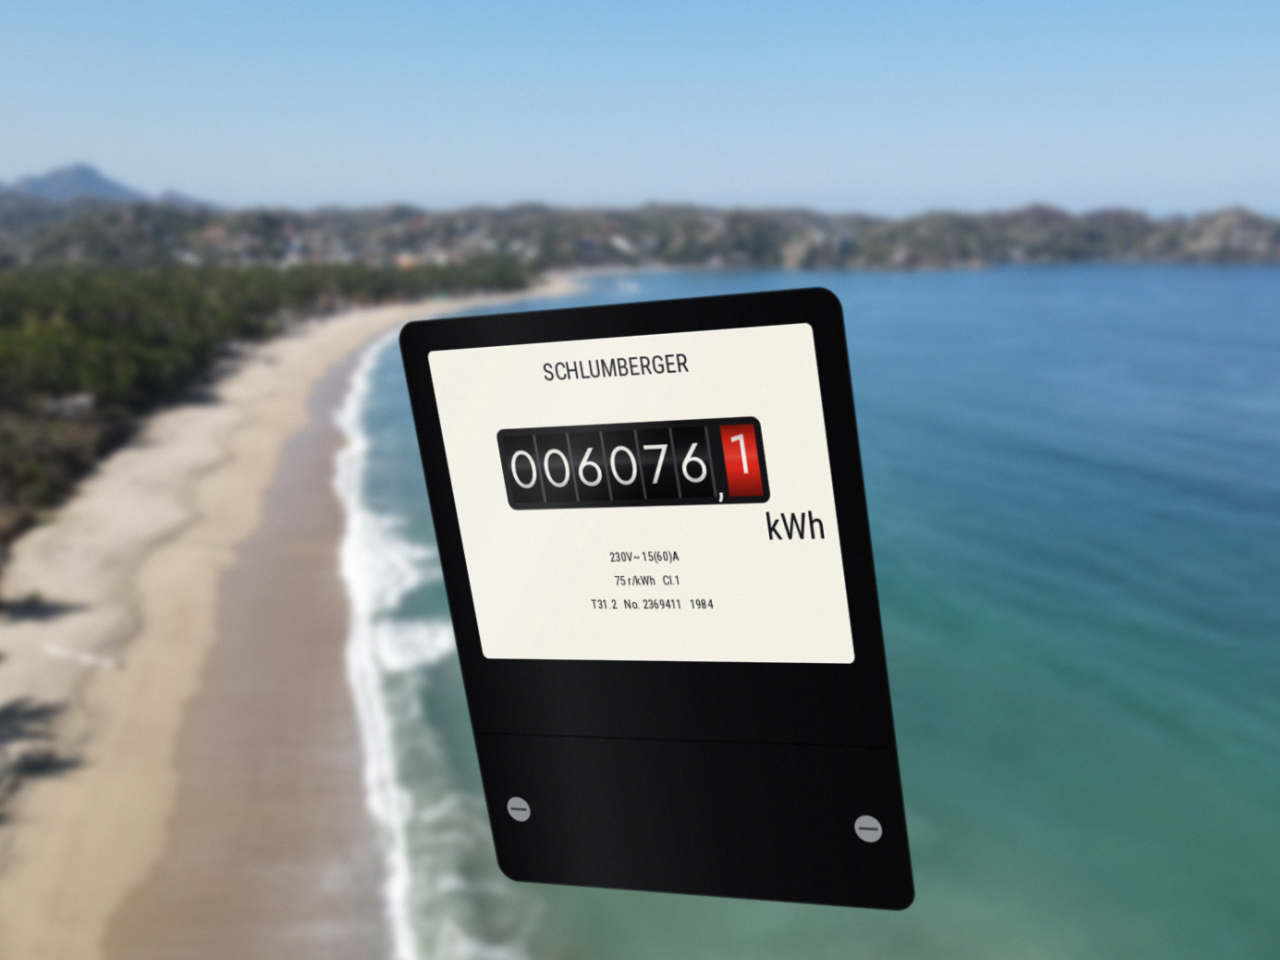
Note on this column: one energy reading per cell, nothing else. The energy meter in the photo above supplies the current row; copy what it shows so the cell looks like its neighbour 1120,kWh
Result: 6076.1,kWh
